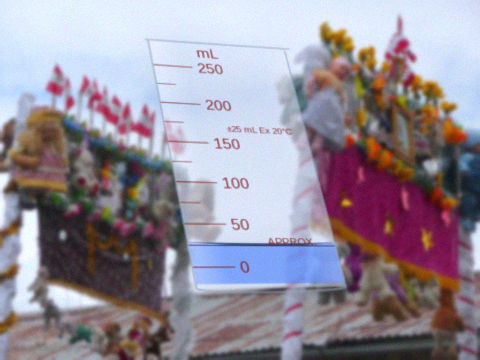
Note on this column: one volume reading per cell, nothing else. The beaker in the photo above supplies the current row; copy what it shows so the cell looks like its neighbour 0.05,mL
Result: 25,mL
